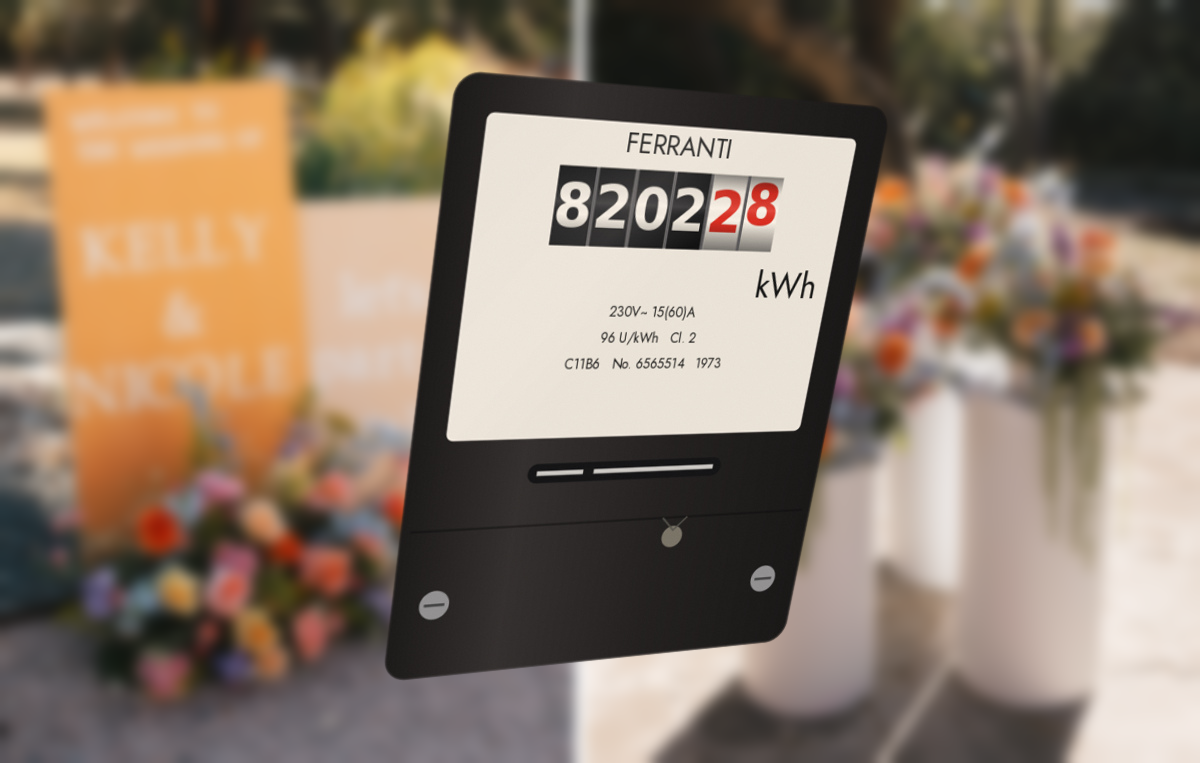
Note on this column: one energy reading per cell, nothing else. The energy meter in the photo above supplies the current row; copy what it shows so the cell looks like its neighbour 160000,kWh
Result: 8202.28,kWh
